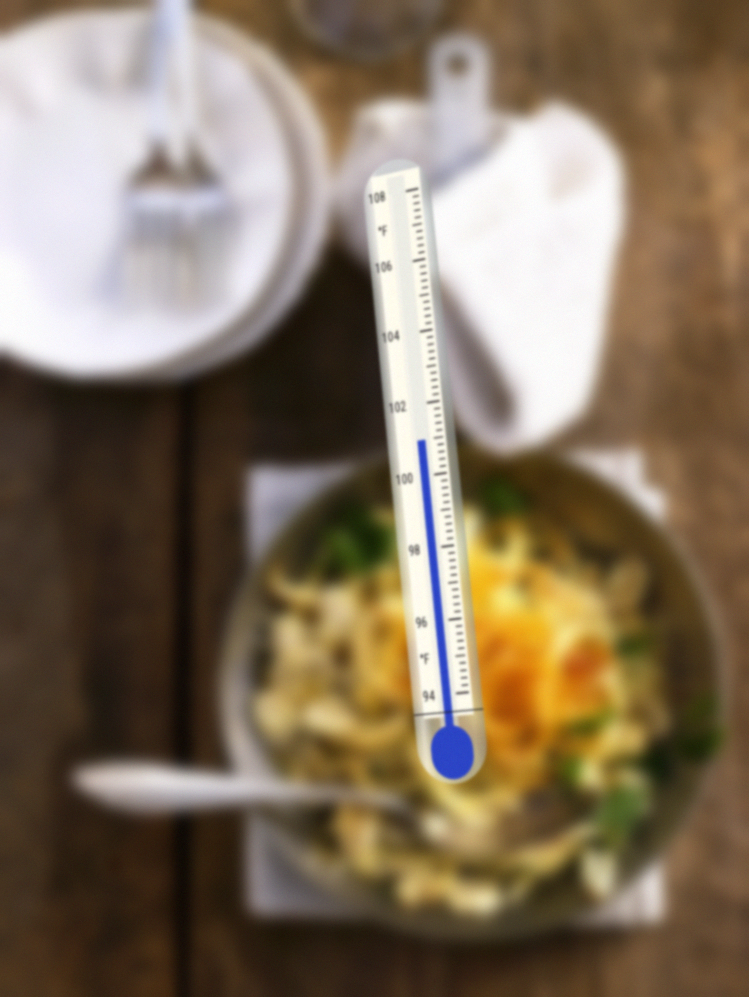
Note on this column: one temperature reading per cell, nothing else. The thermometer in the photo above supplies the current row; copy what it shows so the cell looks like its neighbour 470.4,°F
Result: 101,°F
